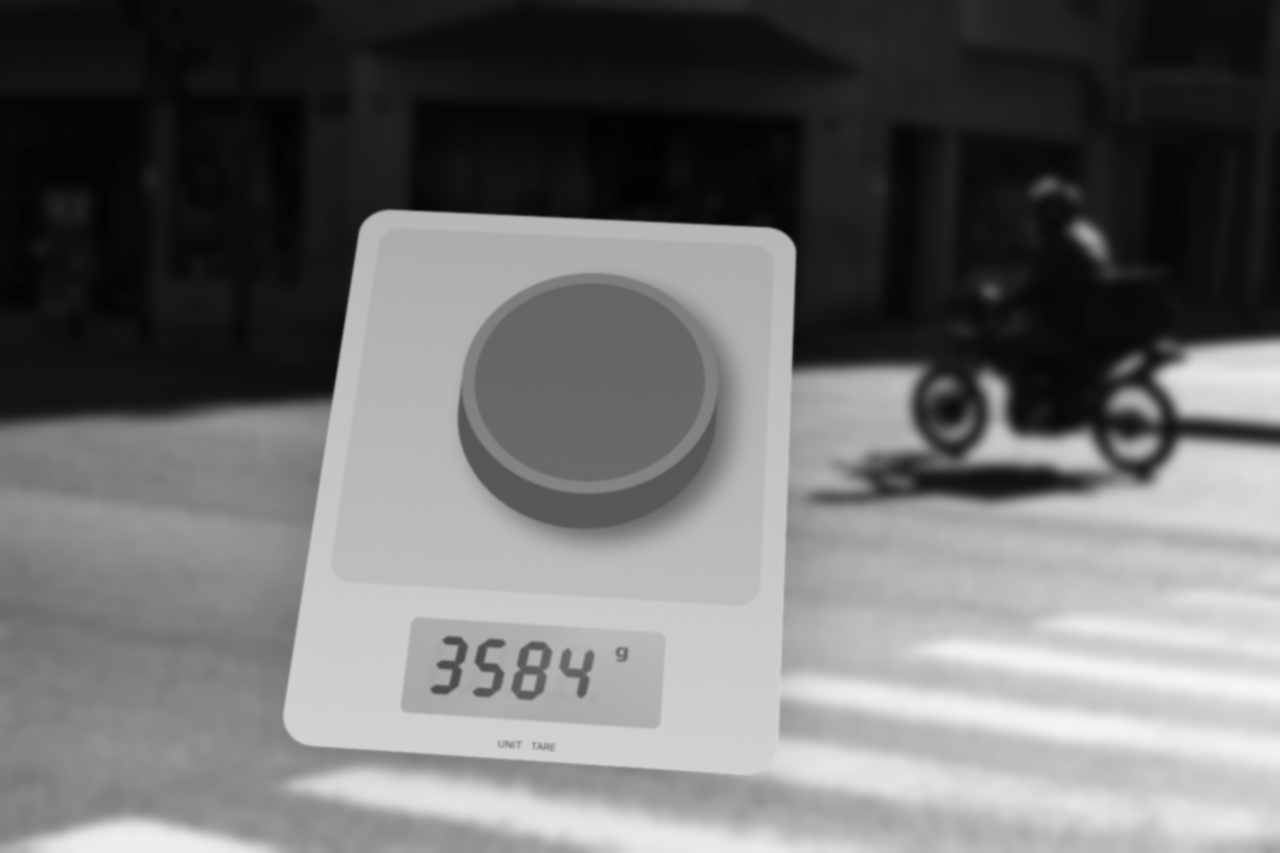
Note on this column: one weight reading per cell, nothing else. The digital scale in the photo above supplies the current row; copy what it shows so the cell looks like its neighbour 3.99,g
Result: 3584,g
